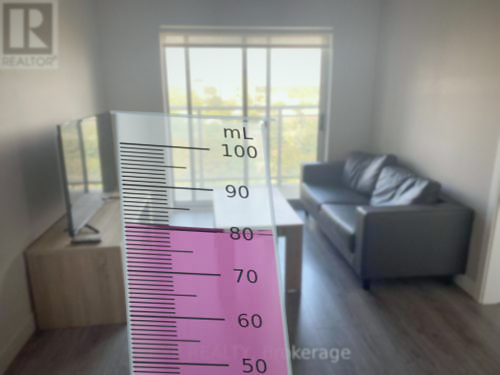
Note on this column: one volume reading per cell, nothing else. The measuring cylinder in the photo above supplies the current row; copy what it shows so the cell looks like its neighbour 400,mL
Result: 80,mL
